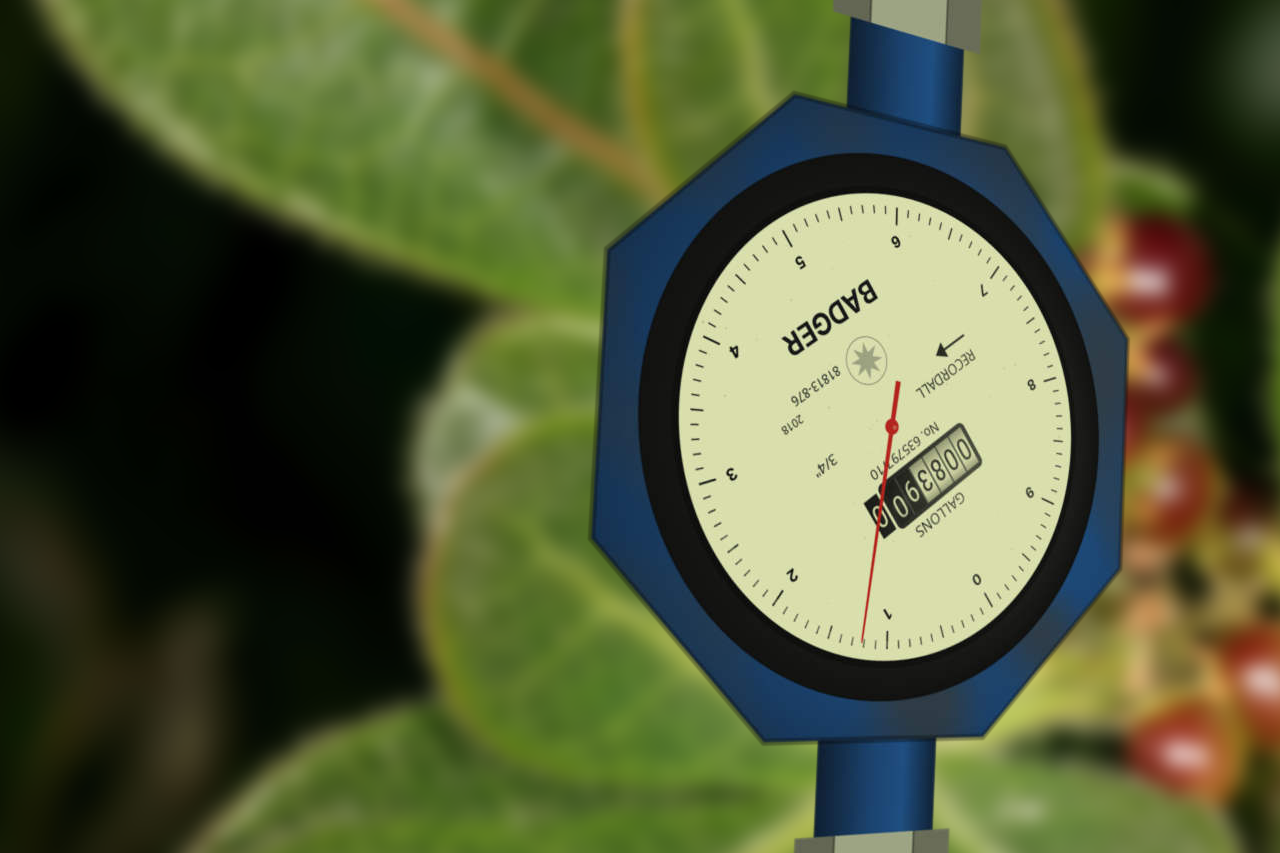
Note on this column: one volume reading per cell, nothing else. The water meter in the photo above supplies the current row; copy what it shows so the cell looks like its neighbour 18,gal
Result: 83901.2,gal
